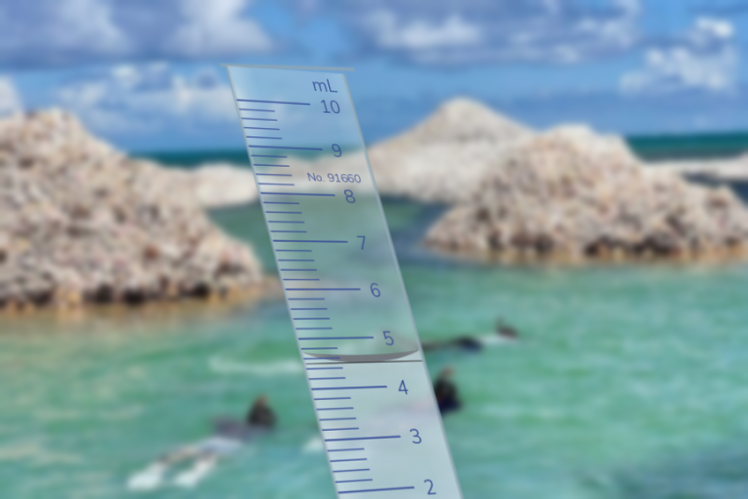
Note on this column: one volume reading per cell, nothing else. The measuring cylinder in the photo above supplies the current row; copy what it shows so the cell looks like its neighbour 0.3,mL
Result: 4.5,mL
